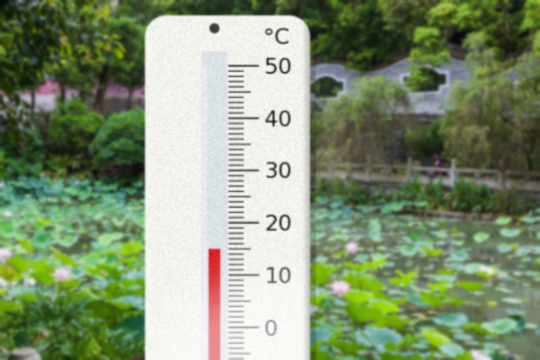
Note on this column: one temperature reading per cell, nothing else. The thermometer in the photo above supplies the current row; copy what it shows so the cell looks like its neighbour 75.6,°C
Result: 15,°C
